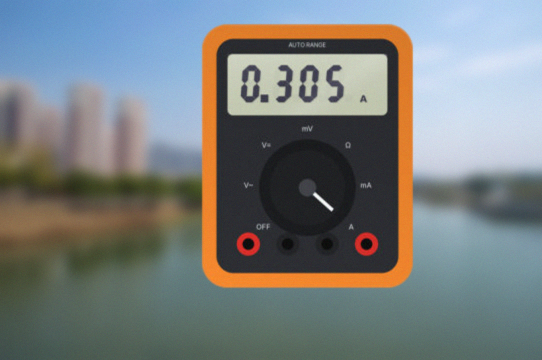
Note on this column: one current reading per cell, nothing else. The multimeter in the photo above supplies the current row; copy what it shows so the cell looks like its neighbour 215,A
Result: 0.305,A
